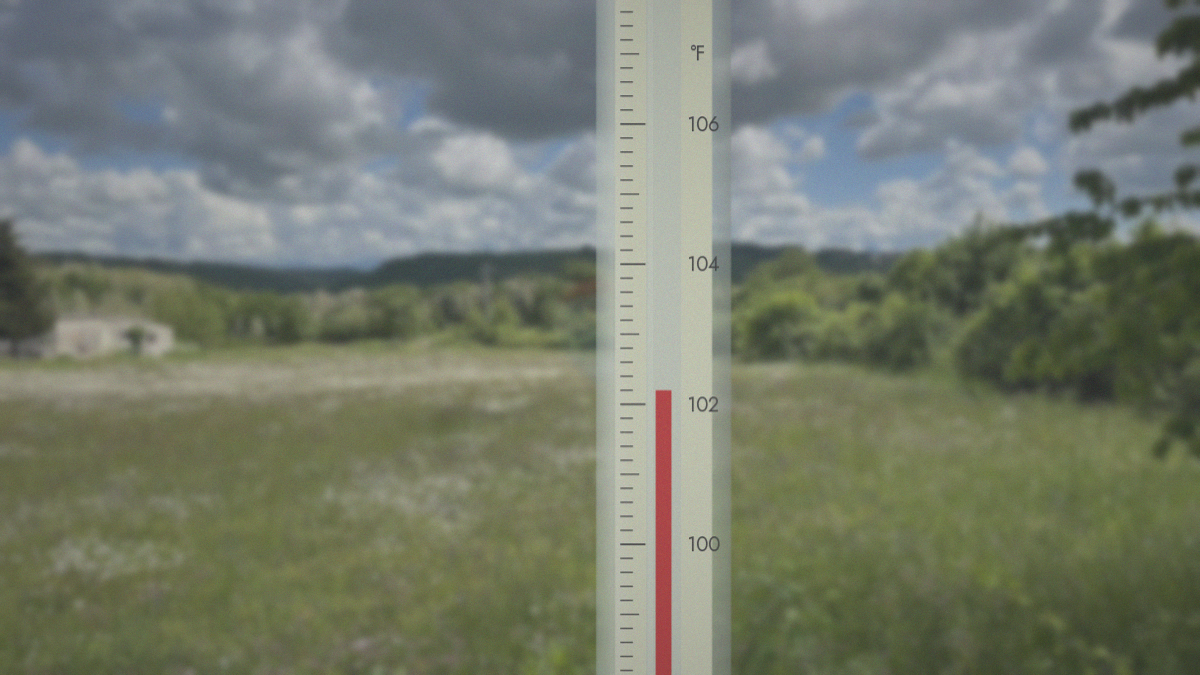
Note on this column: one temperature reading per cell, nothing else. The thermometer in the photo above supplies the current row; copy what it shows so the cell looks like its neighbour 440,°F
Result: 102.2,°F
